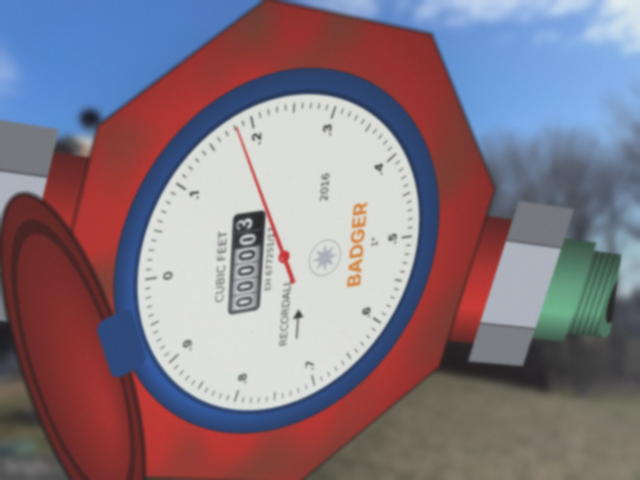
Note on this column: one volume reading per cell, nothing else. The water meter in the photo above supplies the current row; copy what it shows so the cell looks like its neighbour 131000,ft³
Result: 3.18,ft³
